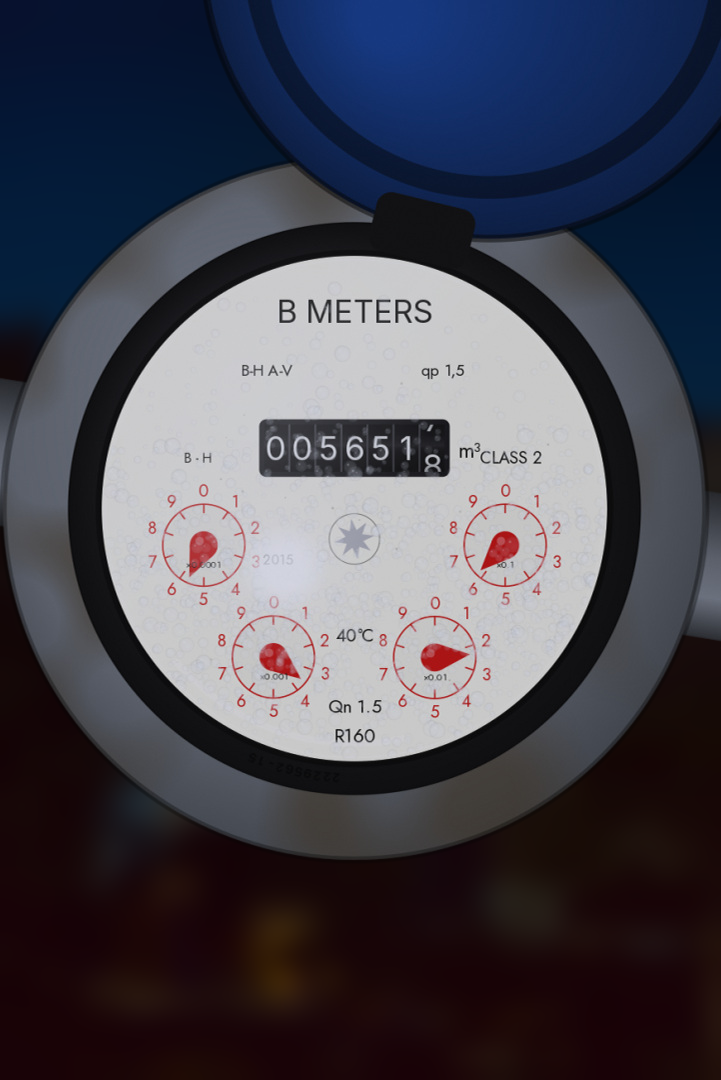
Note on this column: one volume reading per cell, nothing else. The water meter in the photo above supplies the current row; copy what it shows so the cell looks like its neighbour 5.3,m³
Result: 56517.6235,m³
